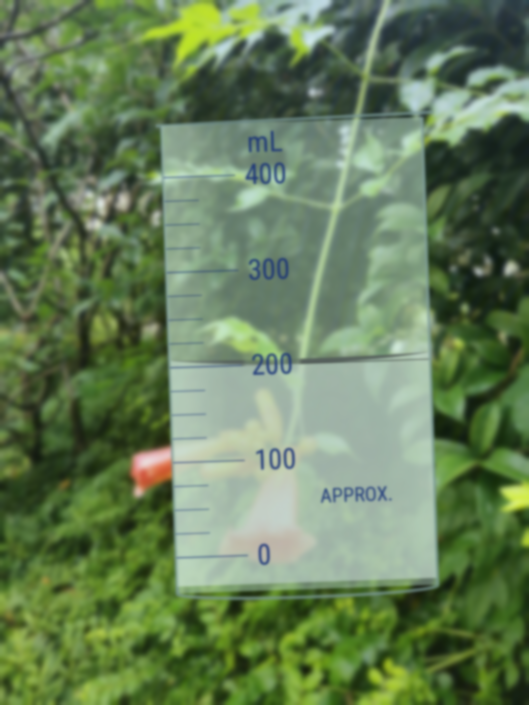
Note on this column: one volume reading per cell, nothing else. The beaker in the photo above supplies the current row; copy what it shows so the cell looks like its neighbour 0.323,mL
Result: 200,mL
